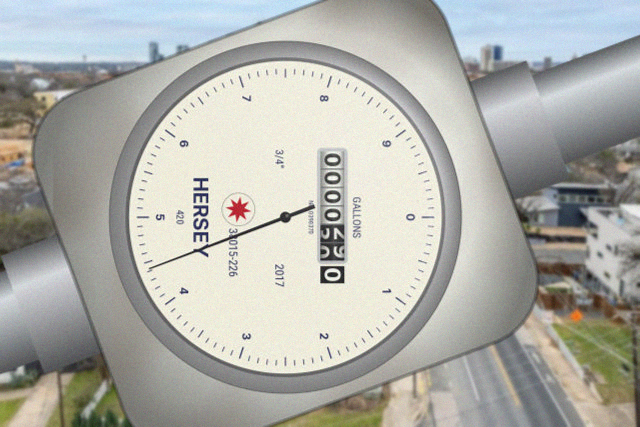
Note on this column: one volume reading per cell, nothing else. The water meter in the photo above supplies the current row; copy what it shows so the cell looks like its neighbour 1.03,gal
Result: 294.4,gal
